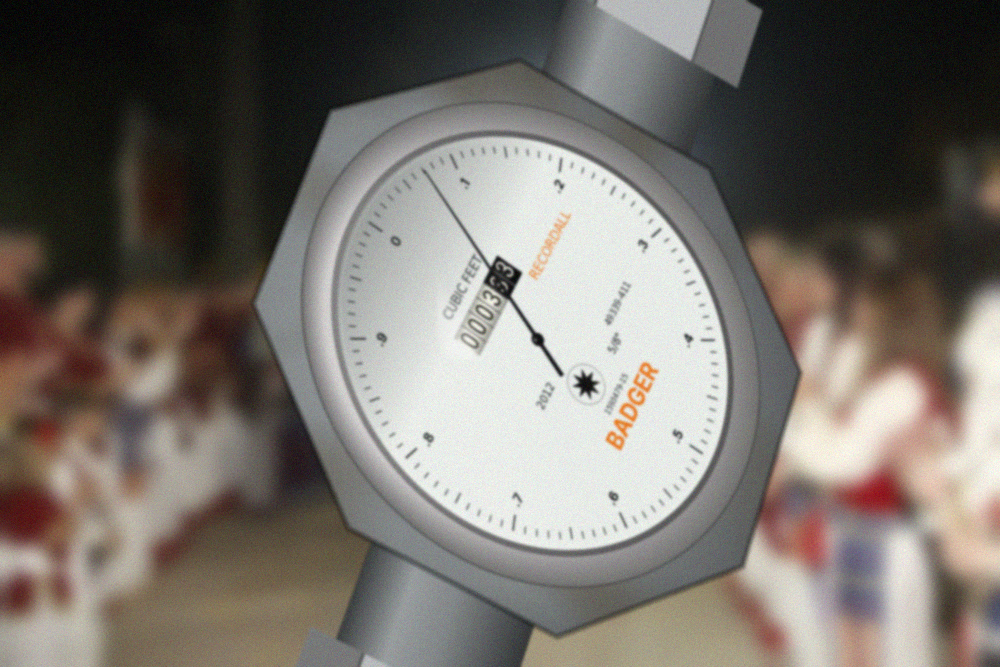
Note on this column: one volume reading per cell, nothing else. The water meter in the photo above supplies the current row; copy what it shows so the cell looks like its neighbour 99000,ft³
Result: 333.07,ft³
